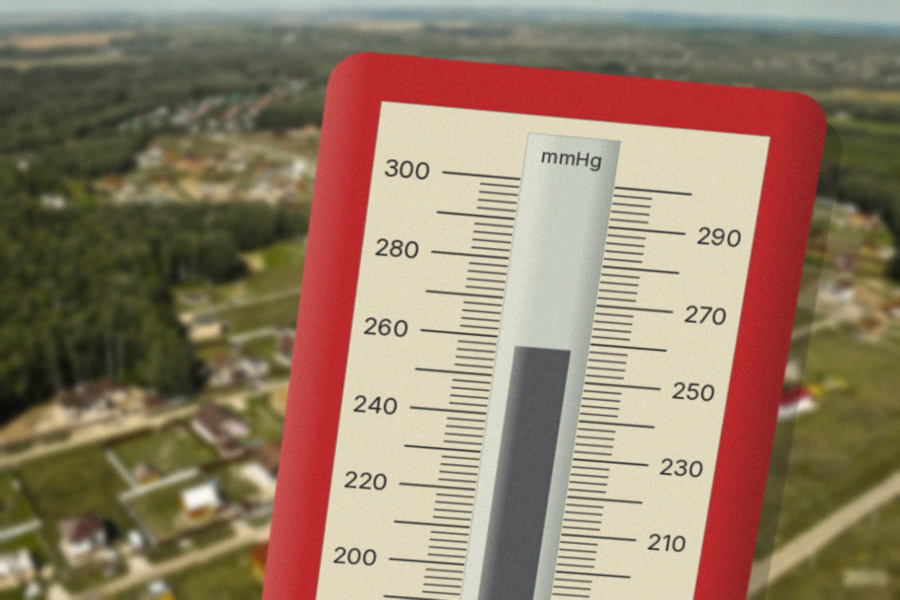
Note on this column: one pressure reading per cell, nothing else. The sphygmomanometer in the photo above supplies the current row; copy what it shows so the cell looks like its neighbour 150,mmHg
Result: 258,mmHg
